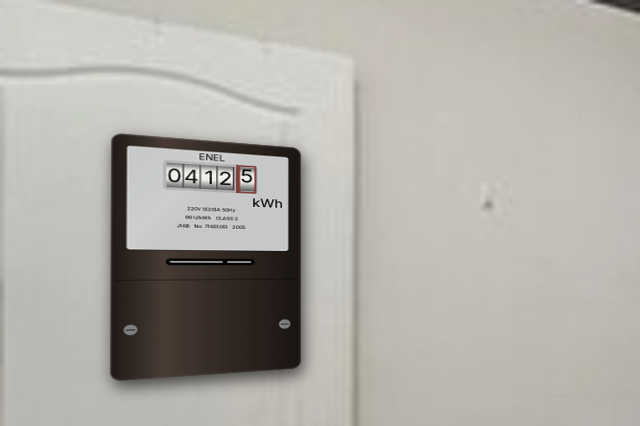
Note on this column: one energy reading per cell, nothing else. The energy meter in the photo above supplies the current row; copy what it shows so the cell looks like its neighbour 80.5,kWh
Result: 412.5,kWh
